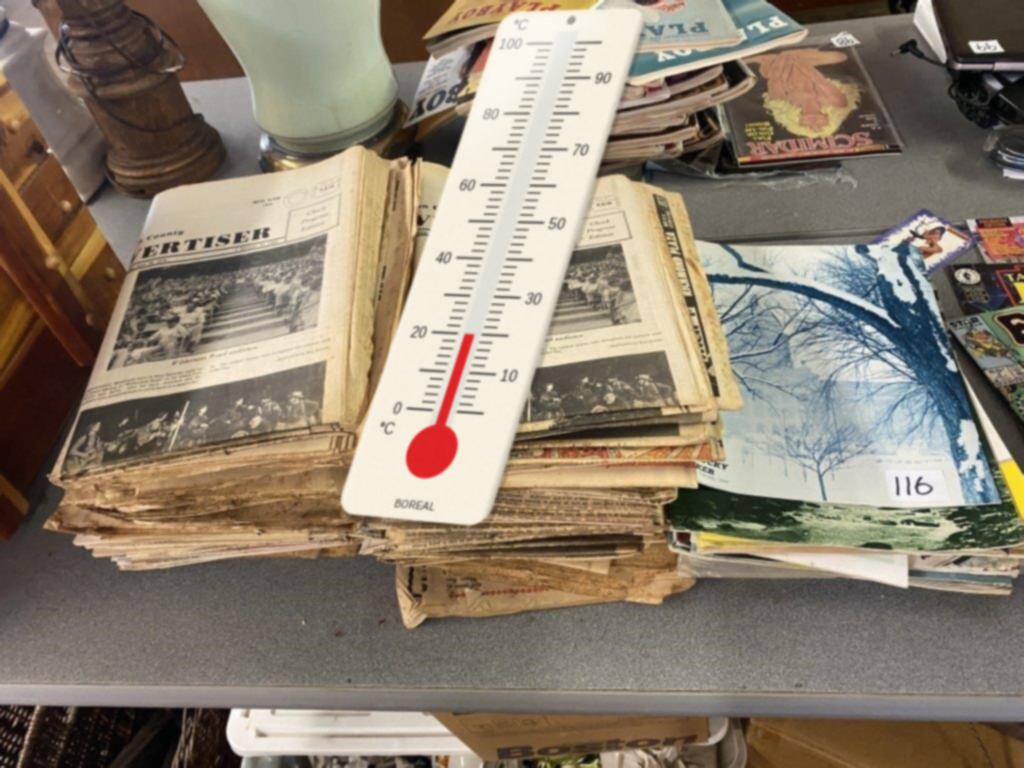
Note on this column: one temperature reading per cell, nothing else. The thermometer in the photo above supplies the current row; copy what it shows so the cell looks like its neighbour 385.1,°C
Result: 20,°C
